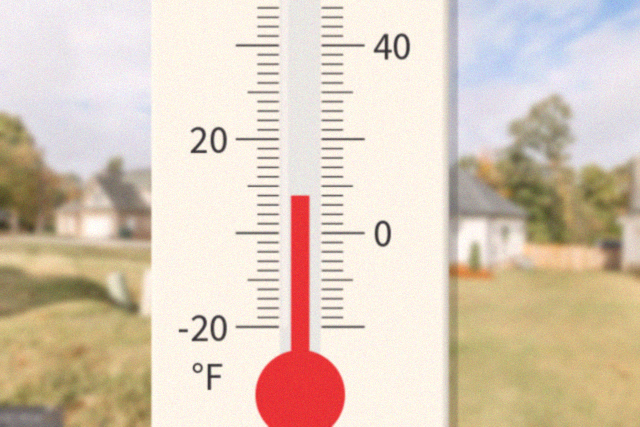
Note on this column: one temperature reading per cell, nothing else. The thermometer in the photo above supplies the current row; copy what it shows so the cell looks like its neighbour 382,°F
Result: 8,°F
